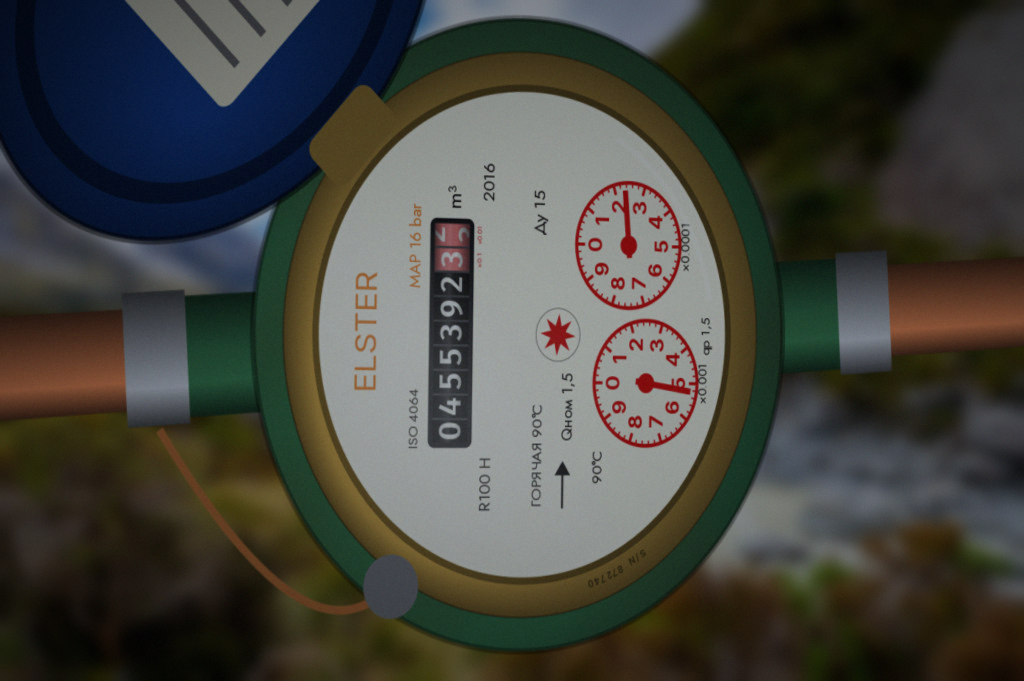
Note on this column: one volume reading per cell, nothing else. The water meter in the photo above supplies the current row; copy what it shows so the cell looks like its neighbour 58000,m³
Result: 455392.3252,m³
